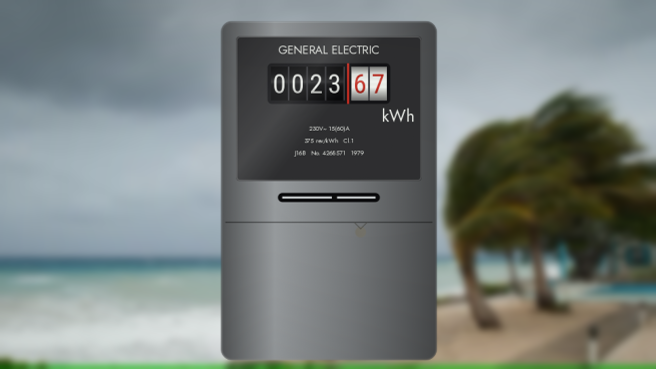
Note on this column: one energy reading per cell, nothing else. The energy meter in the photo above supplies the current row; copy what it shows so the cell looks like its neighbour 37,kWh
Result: 23.67,kWh
